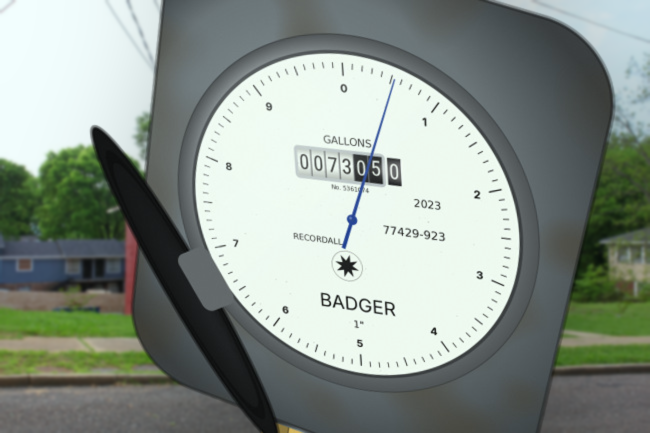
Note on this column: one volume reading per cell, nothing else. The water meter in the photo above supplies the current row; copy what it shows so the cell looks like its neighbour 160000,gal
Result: 73050.5,gal
